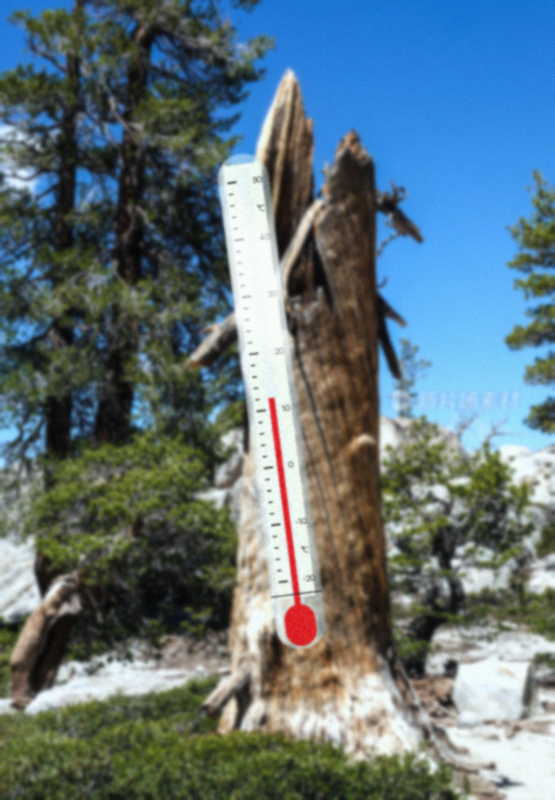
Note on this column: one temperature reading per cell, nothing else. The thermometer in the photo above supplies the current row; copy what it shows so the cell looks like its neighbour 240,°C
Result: 12,°C
